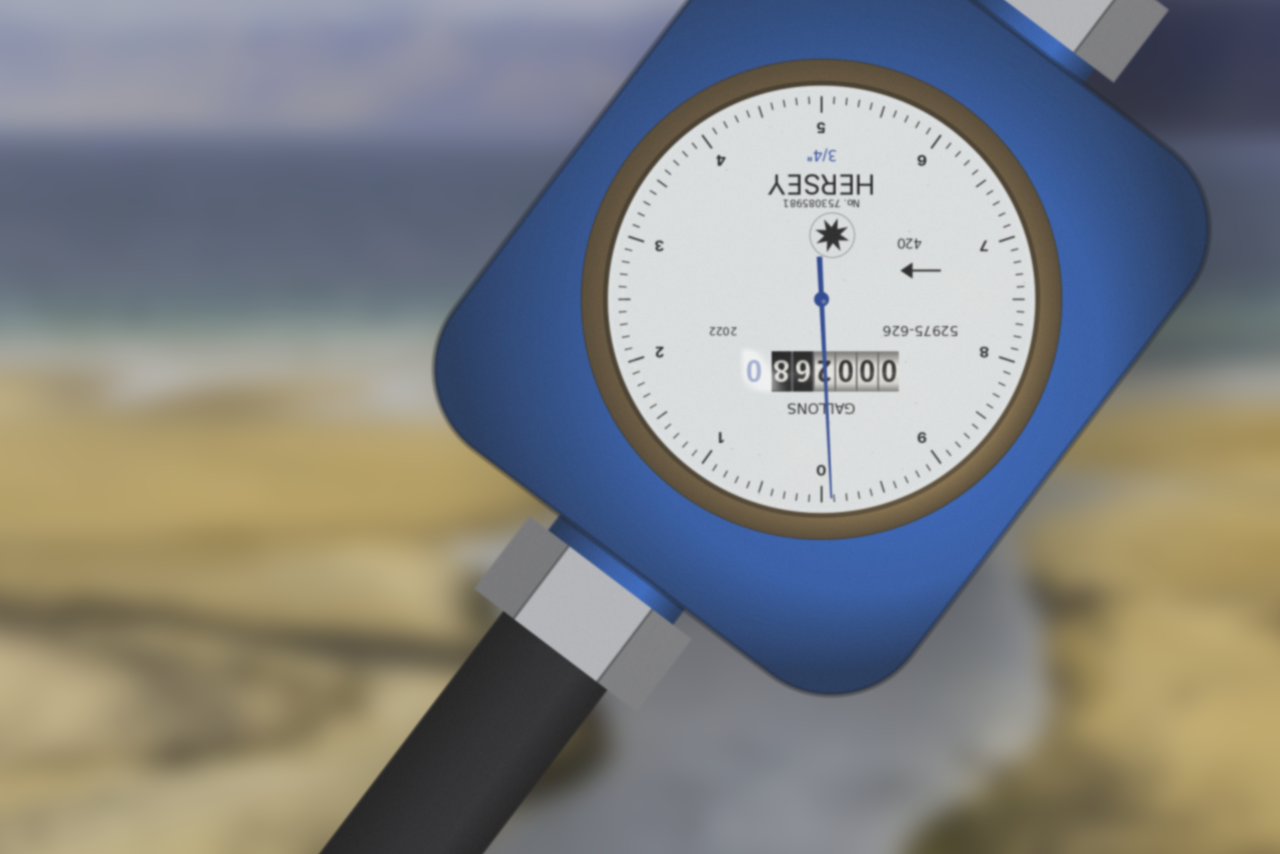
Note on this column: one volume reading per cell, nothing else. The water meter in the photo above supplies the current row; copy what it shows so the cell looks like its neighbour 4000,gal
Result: 2679.9,gal
